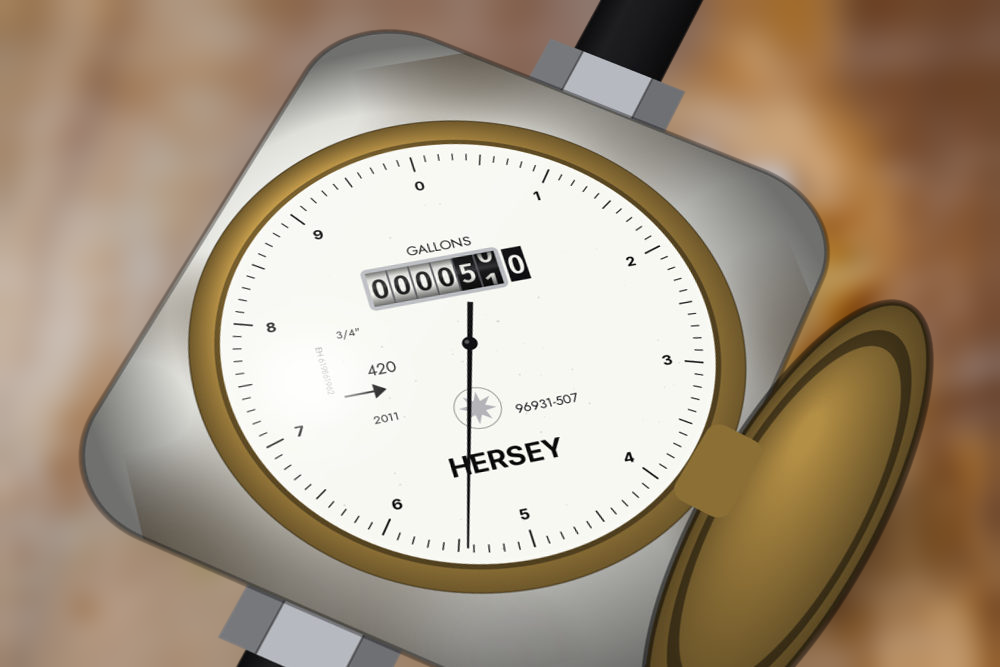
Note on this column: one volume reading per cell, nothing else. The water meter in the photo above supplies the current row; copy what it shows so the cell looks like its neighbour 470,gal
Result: 505.4,gal
